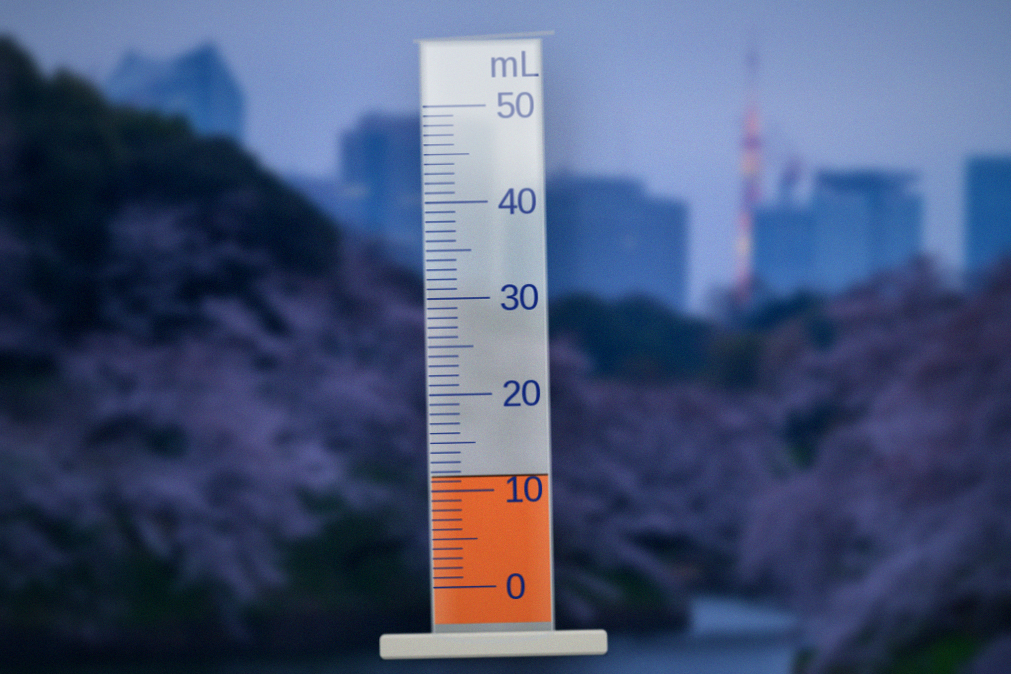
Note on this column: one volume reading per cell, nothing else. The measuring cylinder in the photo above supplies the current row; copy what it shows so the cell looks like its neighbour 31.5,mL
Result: 11.5,mL
